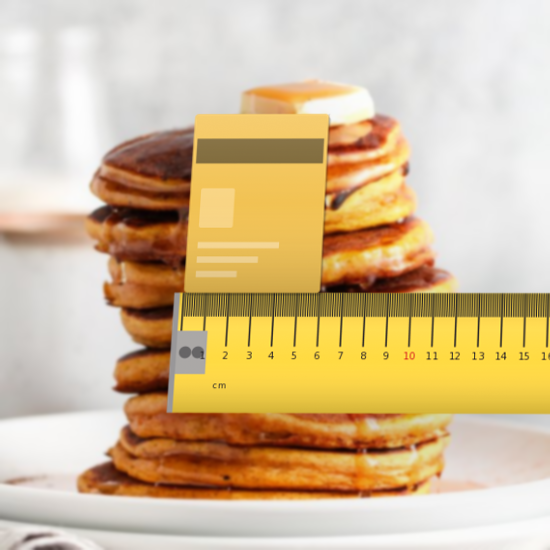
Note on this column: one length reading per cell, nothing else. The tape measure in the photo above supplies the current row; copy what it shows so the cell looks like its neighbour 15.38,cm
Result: 6,cm
